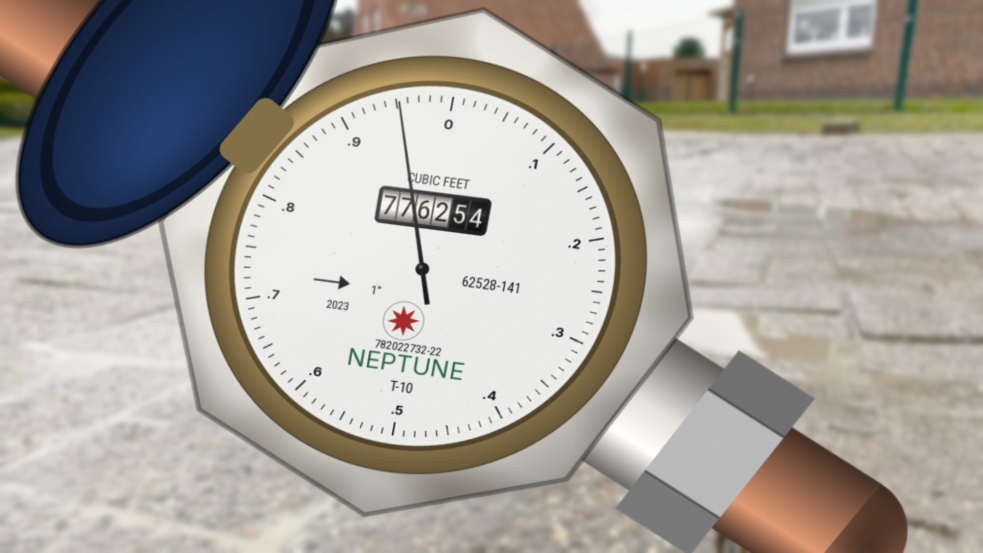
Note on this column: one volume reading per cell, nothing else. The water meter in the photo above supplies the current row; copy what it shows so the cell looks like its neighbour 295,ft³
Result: 776253.95,ft³
